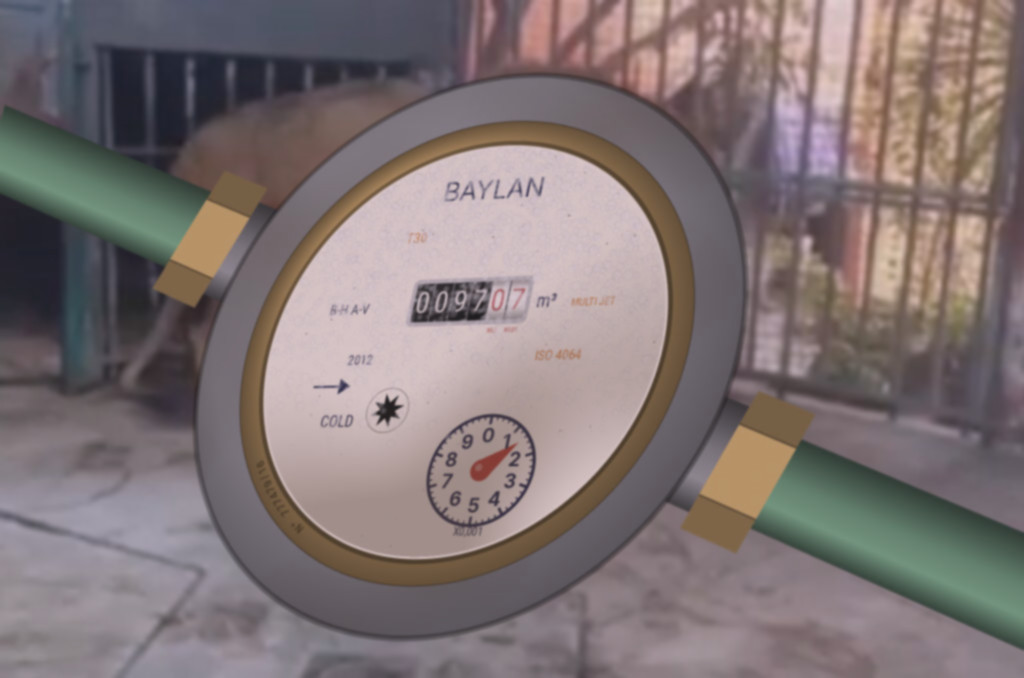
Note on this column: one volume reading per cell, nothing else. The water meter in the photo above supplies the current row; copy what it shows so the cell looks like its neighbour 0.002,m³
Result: 97.071,m³
